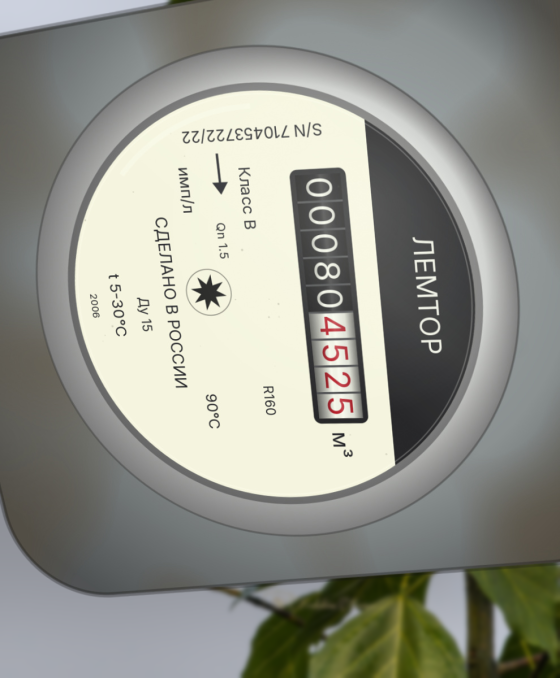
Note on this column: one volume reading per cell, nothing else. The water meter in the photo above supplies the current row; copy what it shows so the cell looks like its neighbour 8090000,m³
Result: 80.4525,m³
